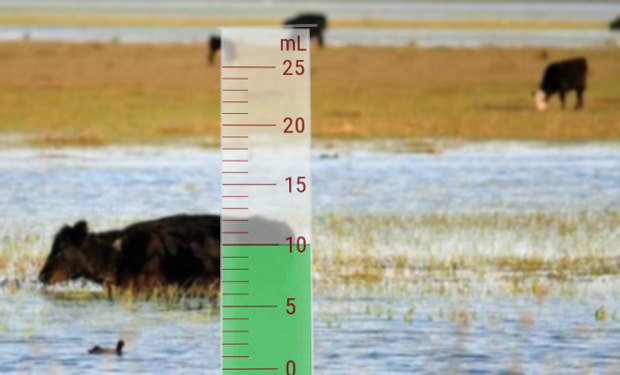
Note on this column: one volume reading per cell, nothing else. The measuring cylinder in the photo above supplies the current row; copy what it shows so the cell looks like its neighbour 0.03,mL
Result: 10,mL
